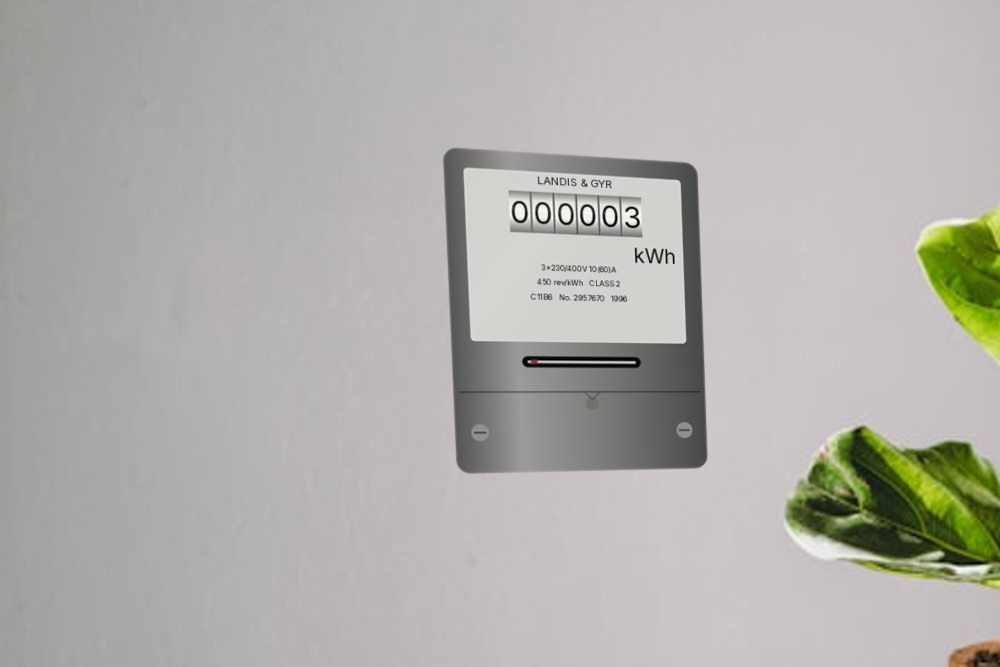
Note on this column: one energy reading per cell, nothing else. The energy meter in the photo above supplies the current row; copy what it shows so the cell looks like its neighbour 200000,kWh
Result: 3,kWh
